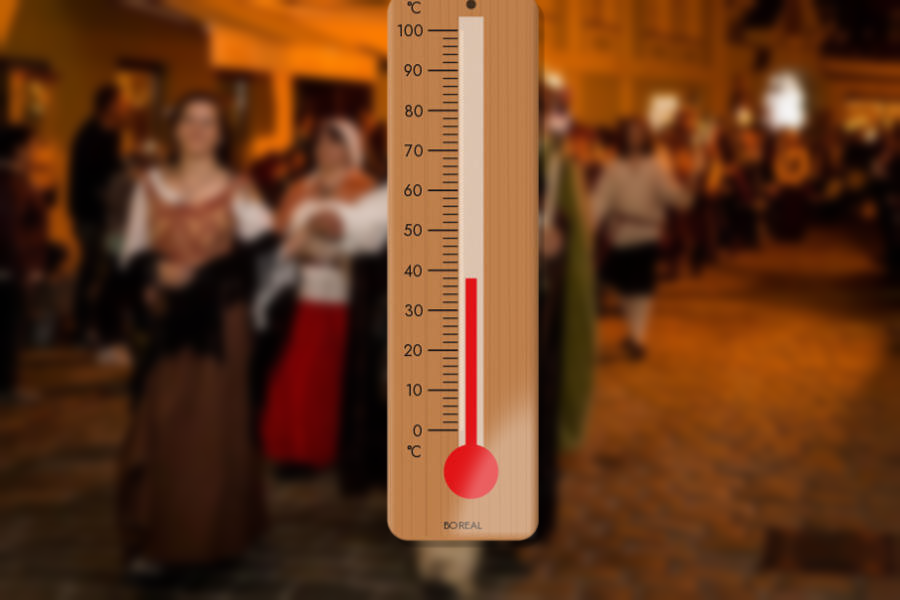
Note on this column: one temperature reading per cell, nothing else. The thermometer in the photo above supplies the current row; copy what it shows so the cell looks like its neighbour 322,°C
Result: 38,°C
